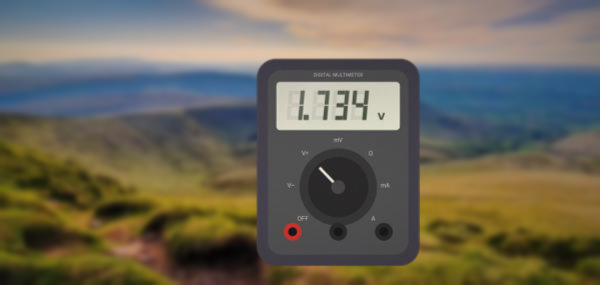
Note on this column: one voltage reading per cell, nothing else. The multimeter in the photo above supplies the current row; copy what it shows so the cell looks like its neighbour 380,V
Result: 1.734,V
